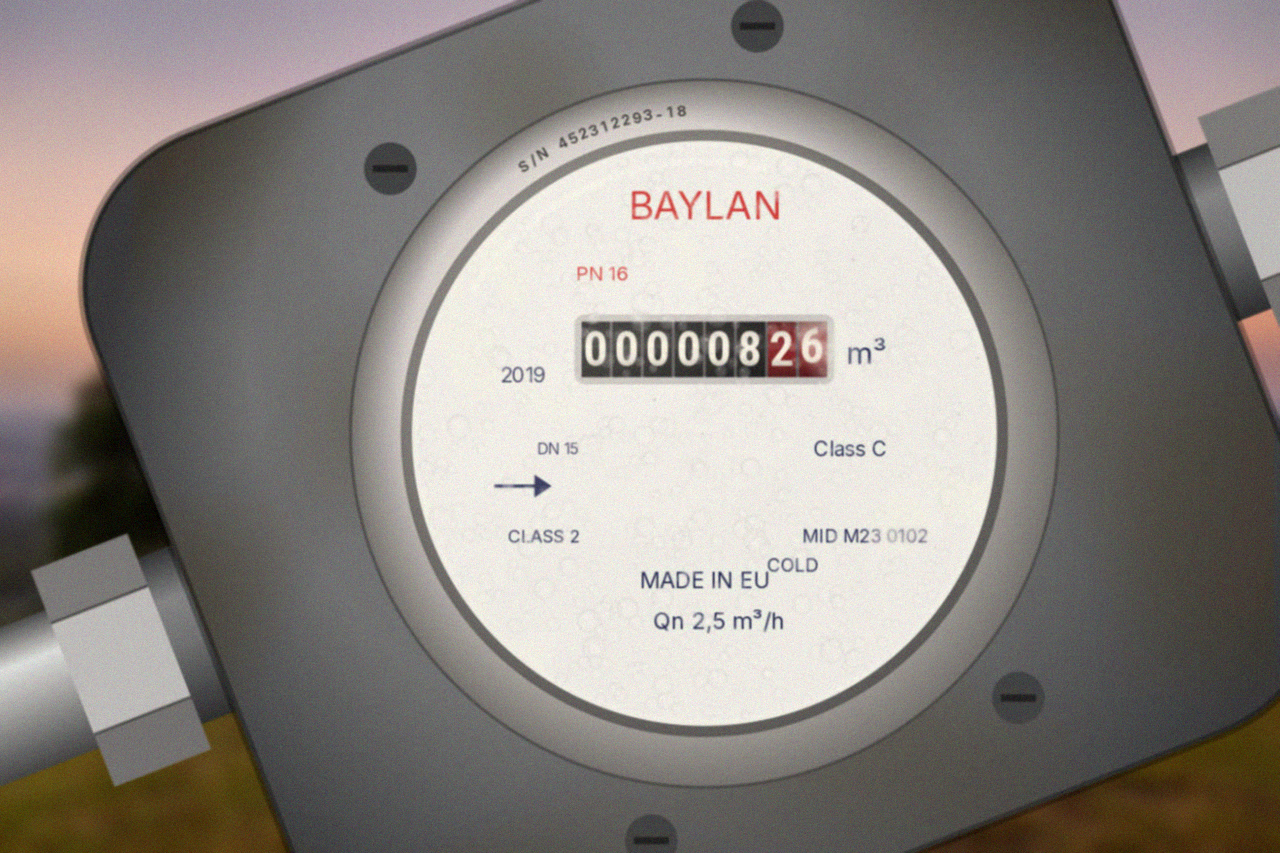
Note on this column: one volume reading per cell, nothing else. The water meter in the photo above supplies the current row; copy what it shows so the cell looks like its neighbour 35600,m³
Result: 8.26,m³
